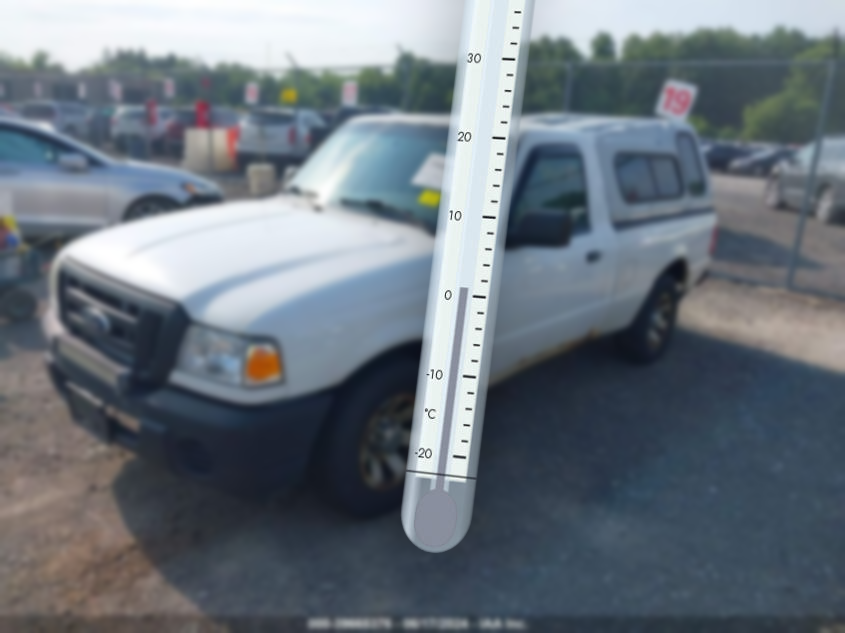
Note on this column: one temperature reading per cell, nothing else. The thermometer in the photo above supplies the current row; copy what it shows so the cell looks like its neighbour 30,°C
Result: 1,°C
